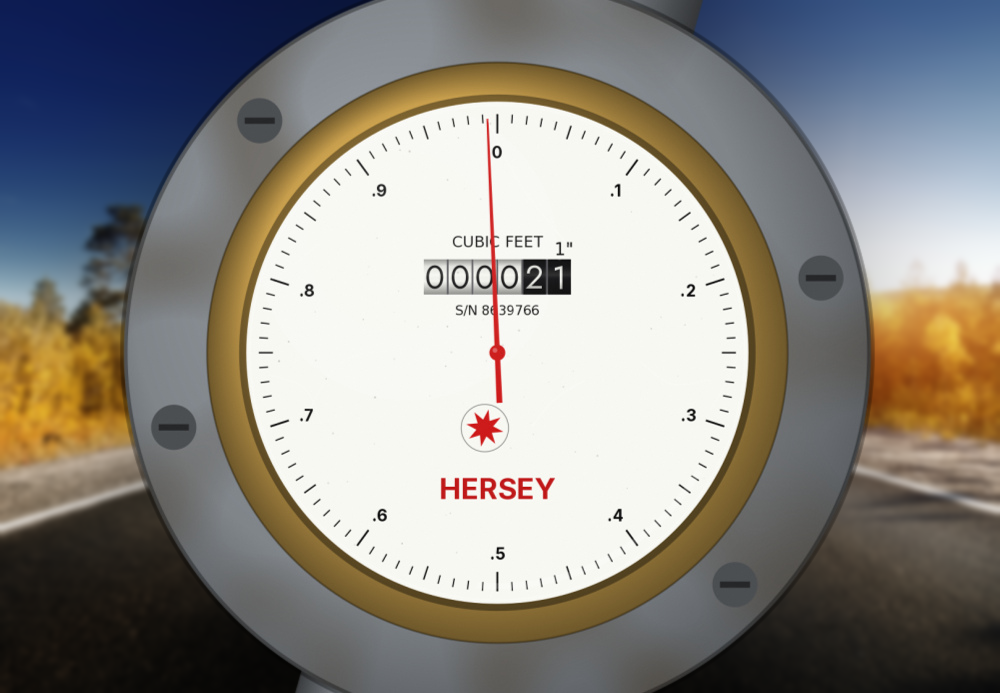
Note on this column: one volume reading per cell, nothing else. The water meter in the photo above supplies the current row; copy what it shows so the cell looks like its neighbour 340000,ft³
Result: 20.99,ft³
